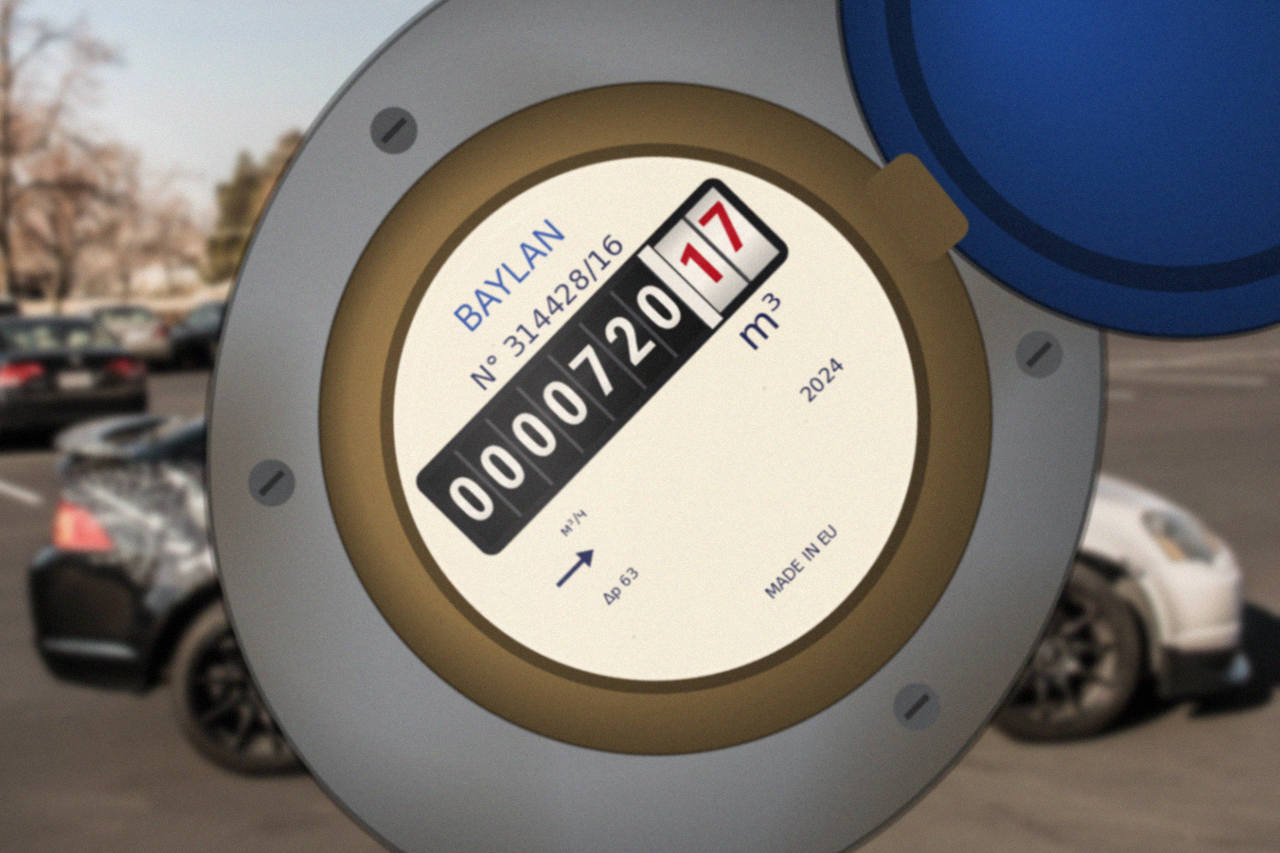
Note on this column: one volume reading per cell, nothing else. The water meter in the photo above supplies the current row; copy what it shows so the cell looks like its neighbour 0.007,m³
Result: 720.17,m³
